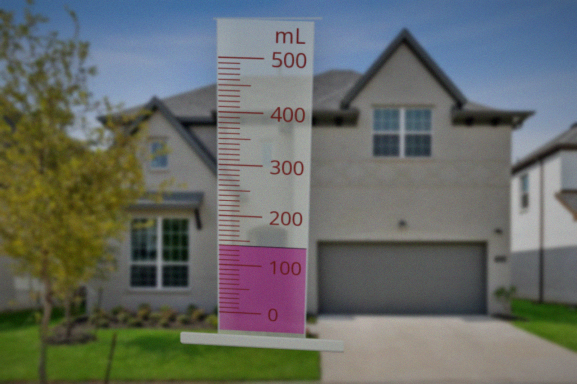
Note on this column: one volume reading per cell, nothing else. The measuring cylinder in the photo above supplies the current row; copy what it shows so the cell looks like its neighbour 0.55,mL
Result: 140,mL
